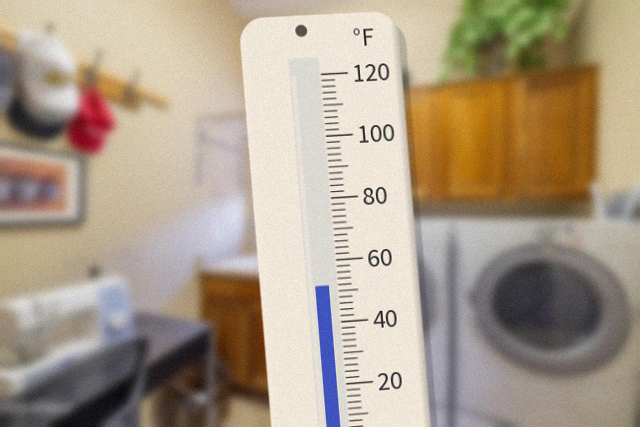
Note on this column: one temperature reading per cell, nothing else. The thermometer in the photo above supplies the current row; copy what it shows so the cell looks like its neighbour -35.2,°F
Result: 52,°F
